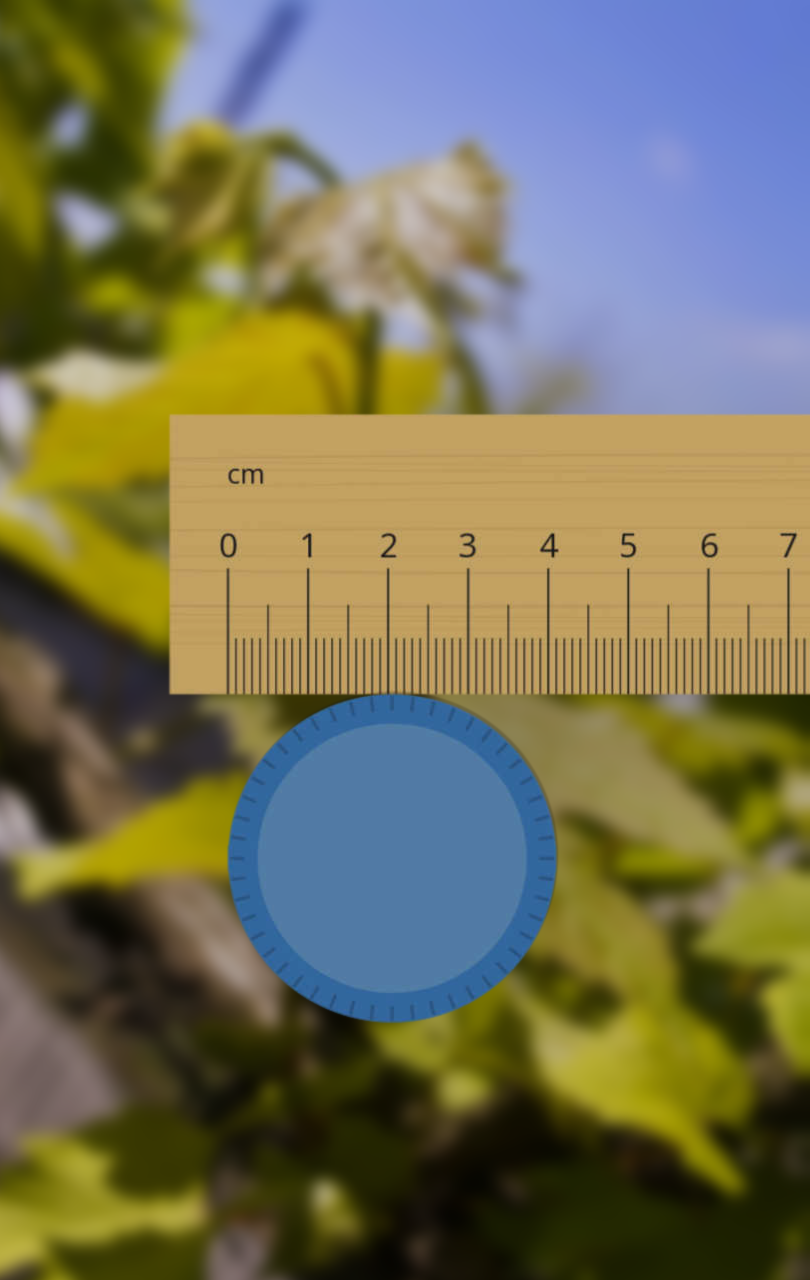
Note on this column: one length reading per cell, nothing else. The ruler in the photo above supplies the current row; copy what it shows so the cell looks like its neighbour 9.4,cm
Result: 4.1,cm
